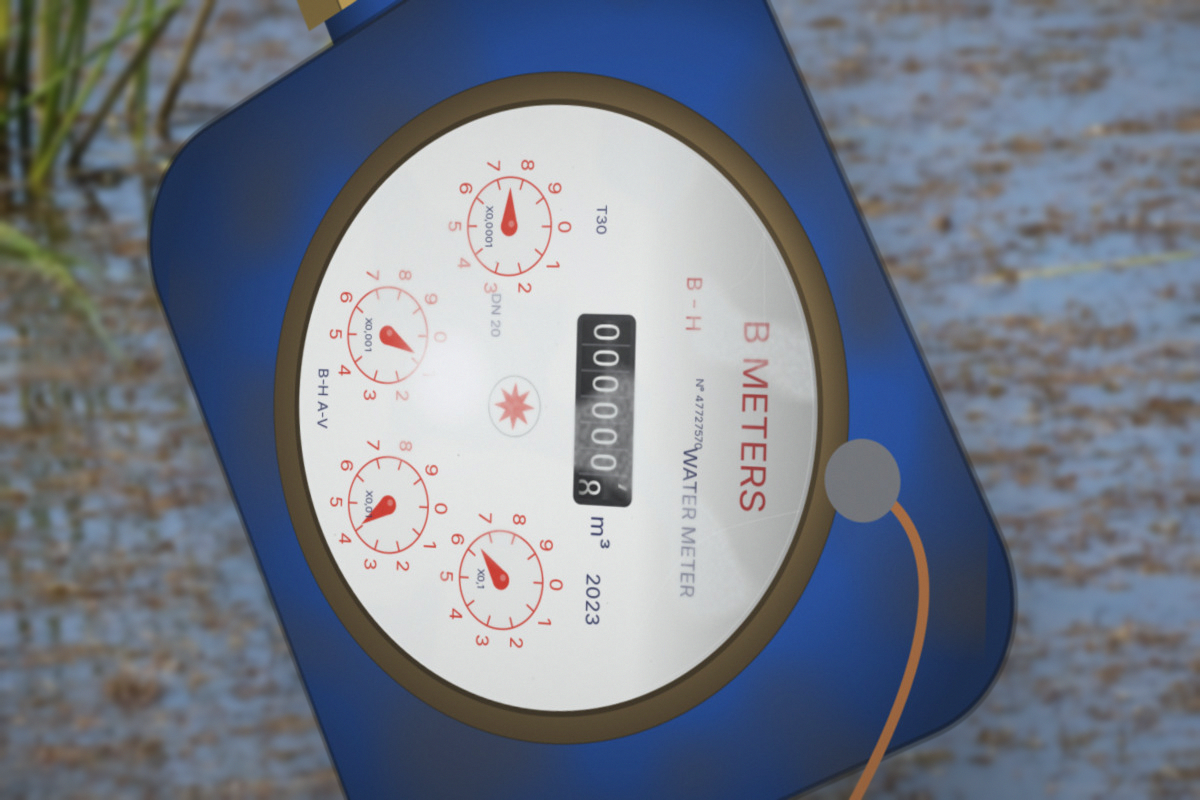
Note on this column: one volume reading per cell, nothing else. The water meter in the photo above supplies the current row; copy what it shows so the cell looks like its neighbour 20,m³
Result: 7.6407,m³
